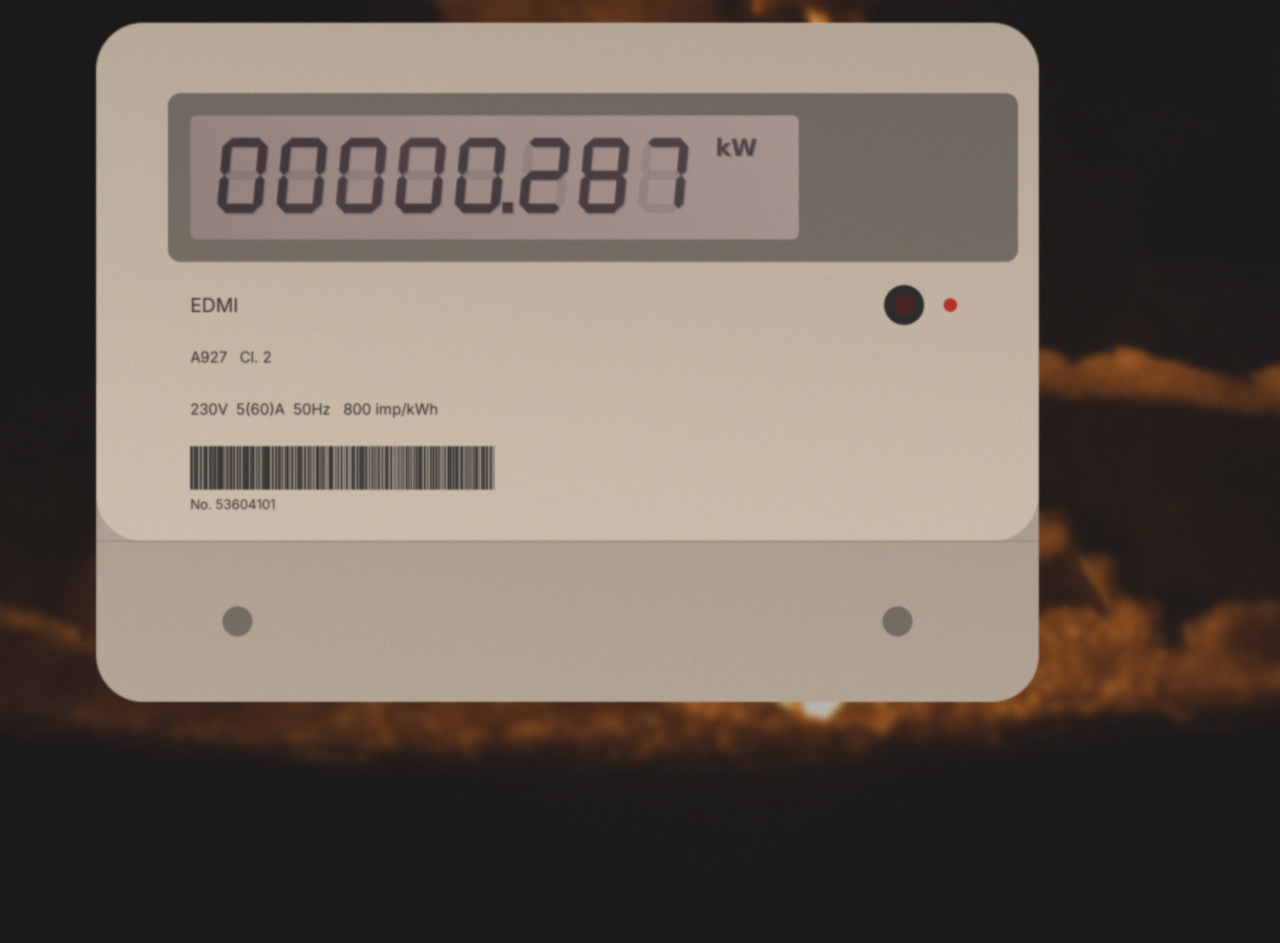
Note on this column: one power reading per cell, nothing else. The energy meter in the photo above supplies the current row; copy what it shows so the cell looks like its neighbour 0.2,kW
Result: 0.287,kW
